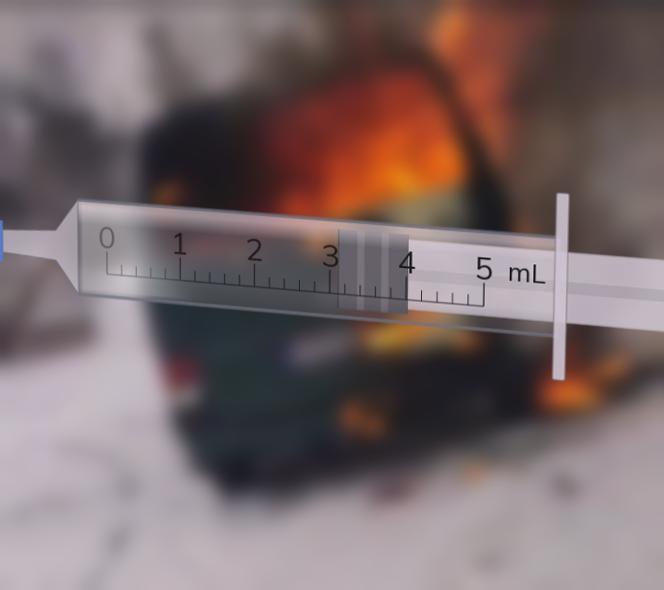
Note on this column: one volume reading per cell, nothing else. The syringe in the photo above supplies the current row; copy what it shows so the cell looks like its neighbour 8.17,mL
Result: 3.1,mL
